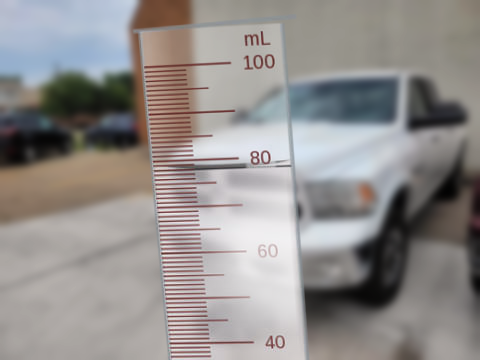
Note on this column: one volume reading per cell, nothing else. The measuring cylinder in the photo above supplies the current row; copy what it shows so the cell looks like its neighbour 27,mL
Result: 78,mL
